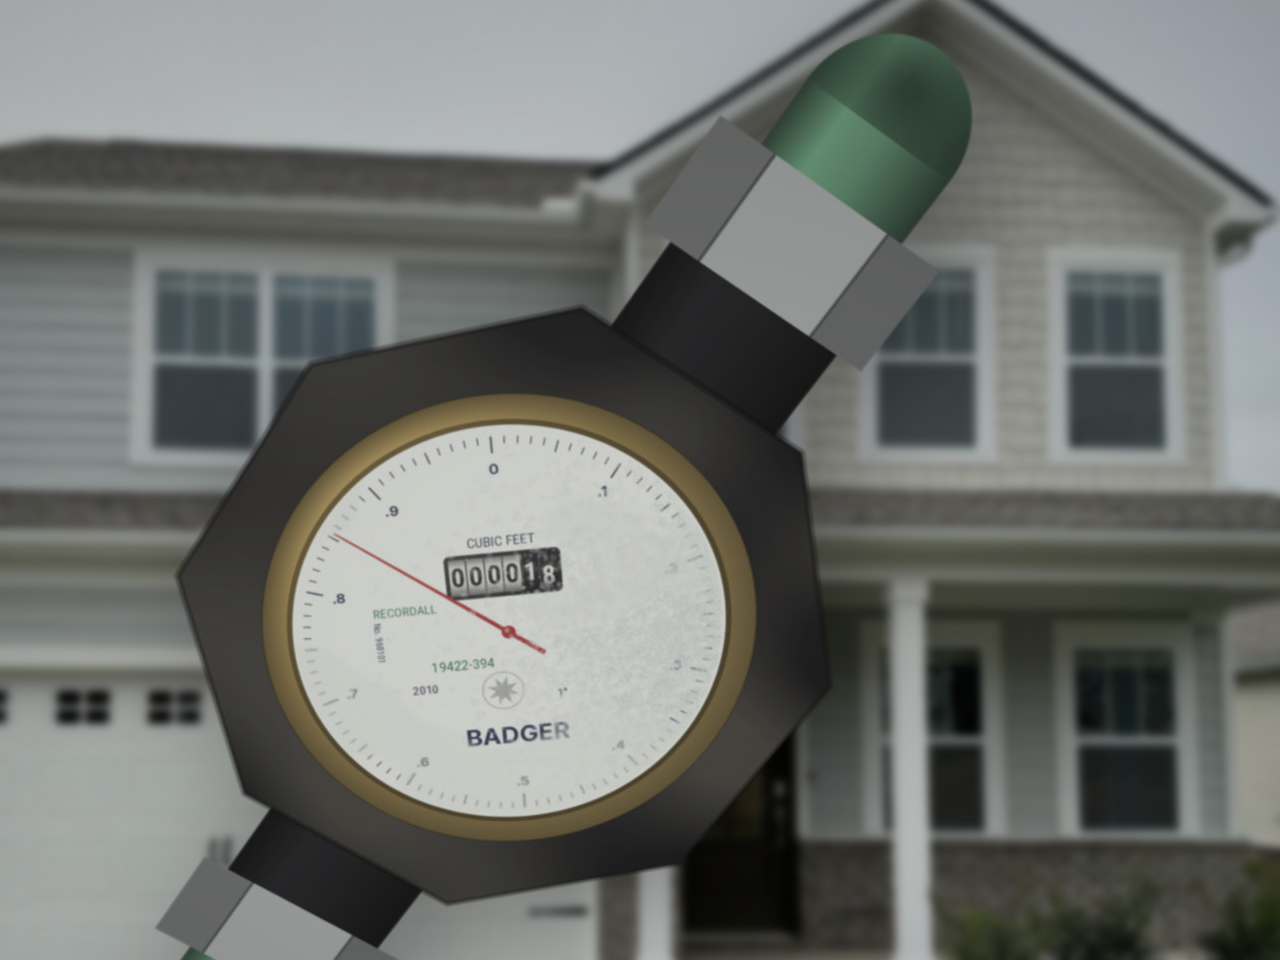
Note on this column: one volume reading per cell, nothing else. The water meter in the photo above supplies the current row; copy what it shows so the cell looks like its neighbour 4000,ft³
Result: 17.85,ft³
